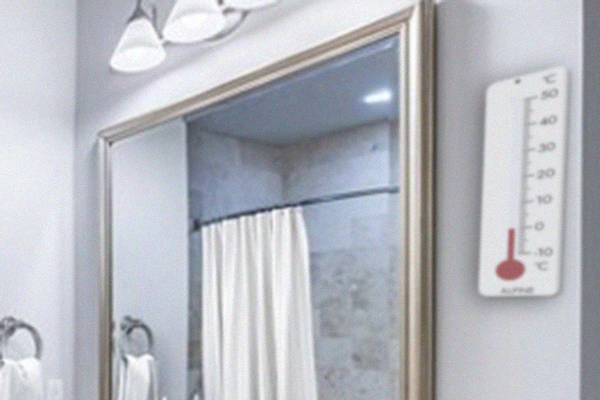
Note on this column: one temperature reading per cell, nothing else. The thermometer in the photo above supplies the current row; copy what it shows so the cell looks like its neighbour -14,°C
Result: 0,°C
